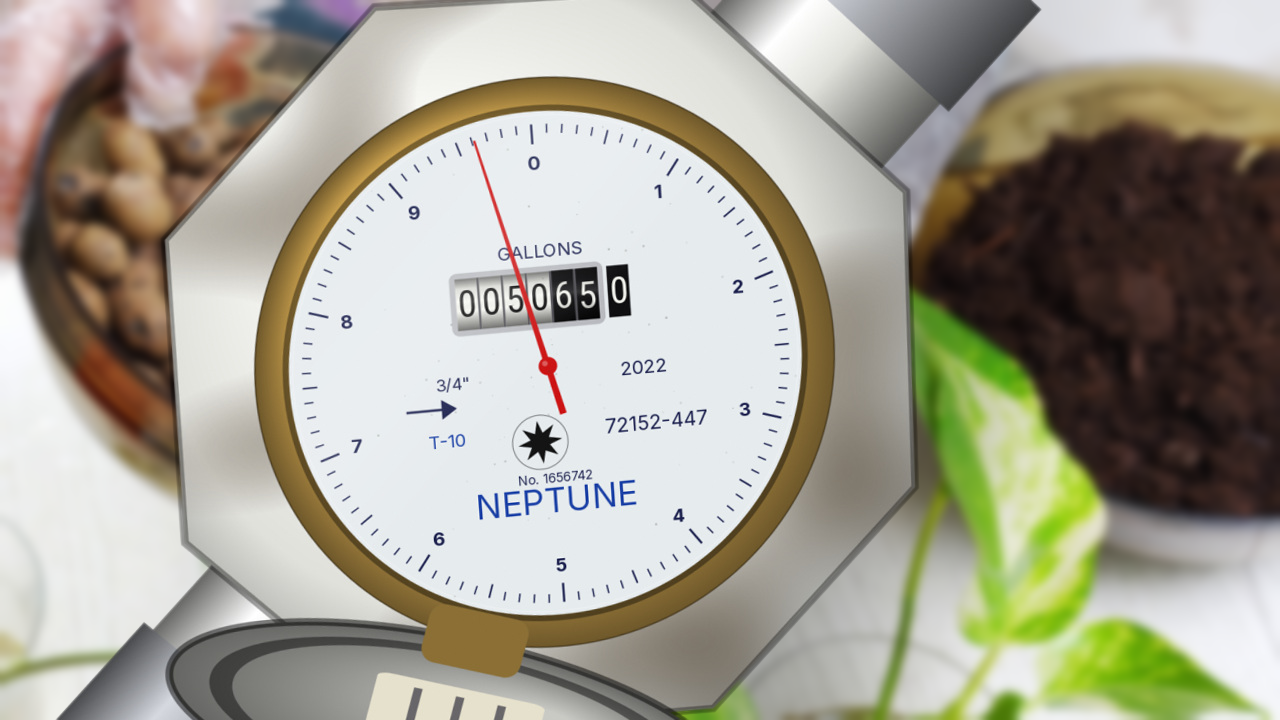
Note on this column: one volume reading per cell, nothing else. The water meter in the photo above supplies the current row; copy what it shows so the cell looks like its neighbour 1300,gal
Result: 50649.6,gal
